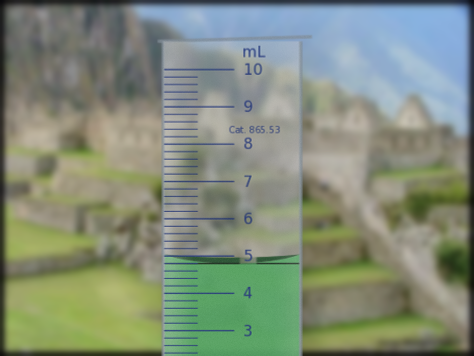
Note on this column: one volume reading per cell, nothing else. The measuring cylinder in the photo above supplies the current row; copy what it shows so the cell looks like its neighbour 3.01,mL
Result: 4.8,mL
